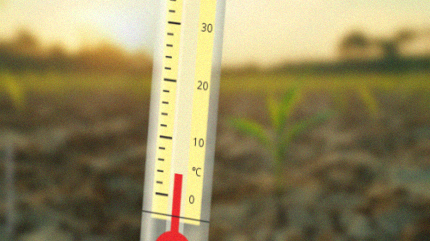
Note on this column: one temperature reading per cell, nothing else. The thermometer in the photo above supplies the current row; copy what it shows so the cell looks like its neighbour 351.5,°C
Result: 4,°C
